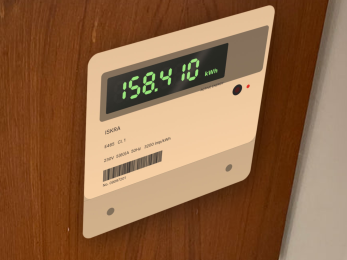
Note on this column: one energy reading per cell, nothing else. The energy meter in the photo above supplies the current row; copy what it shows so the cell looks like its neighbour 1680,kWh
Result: 158.410,kWh
